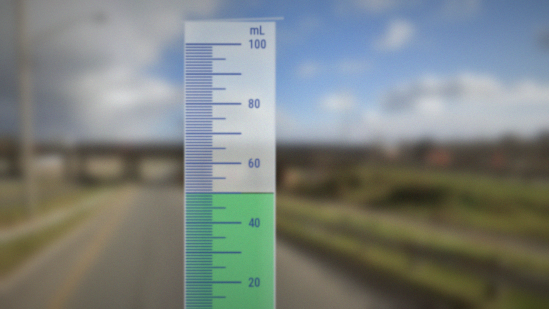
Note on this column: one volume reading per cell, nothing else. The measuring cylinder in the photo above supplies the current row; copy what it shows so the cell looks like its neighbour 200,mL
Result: 50,mL
